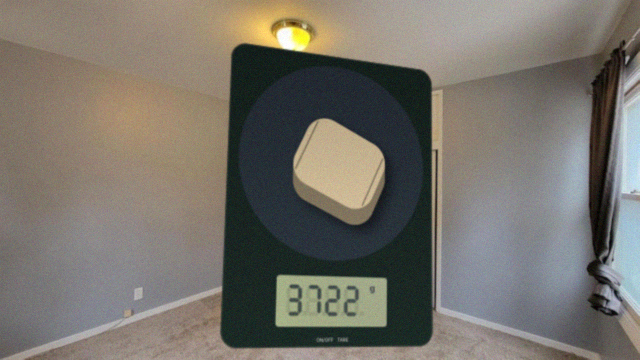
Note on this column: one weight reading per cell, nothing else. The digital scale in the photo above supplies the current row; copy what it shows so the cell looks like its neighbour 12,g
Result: 3722,g
